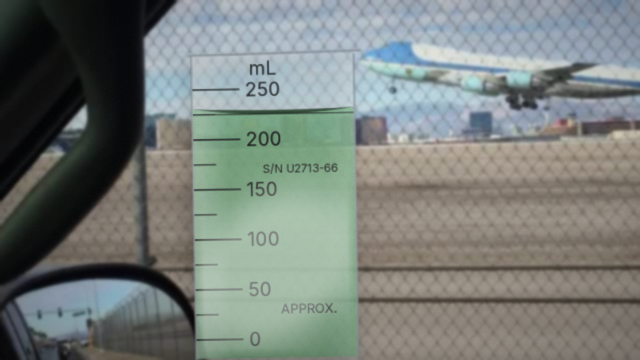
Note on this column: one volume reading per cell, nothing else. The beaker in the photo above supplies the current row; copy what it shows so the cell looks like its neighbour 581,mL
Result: 225,mL
